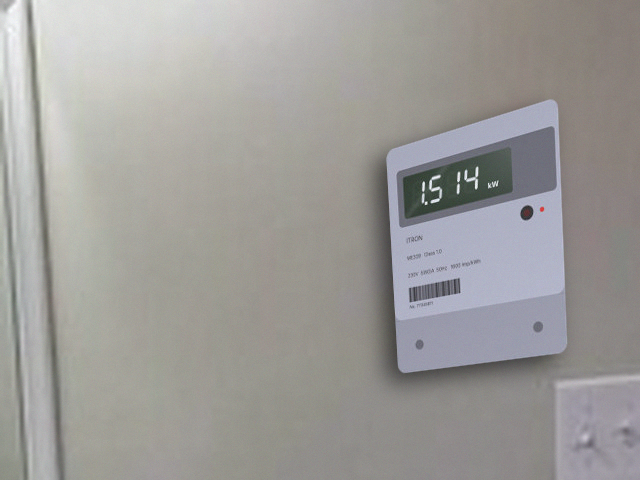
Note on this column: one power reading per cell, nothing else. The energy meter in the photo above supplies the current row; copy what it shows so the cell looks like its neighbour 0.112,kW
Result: 1.514,kW
